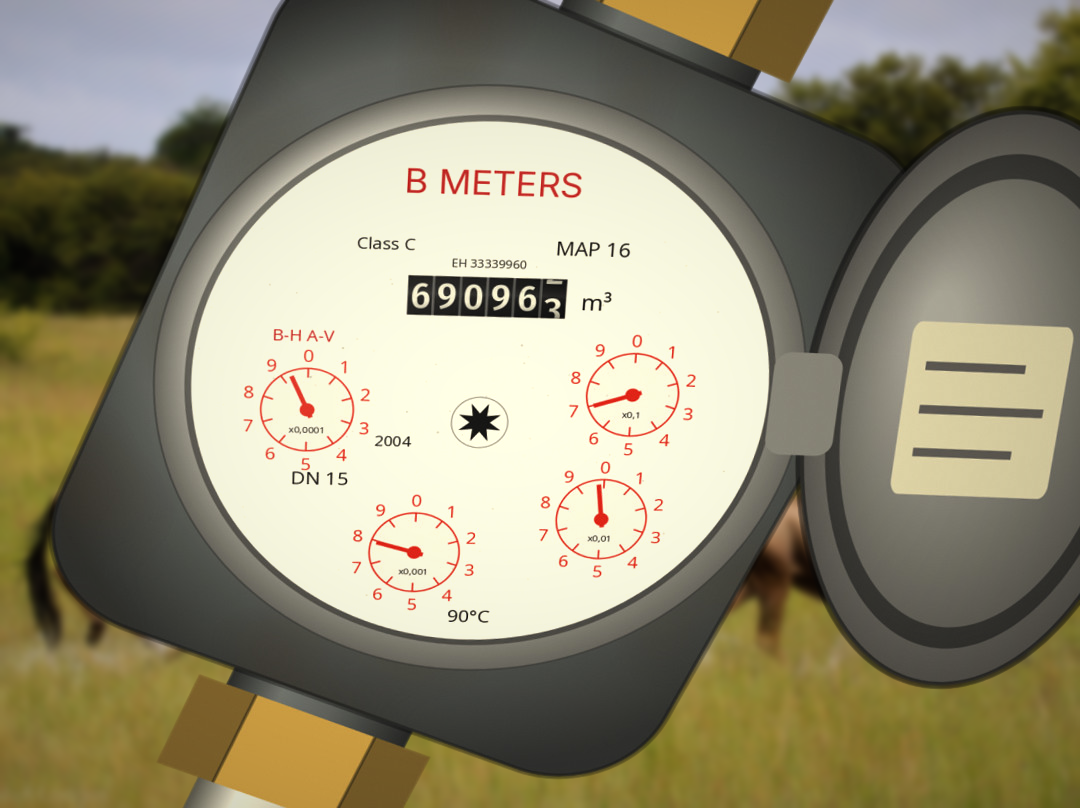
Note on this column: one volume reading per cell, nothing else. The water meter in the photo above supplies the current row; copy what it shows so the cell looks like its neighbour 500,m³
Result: 690962.6979,m³
